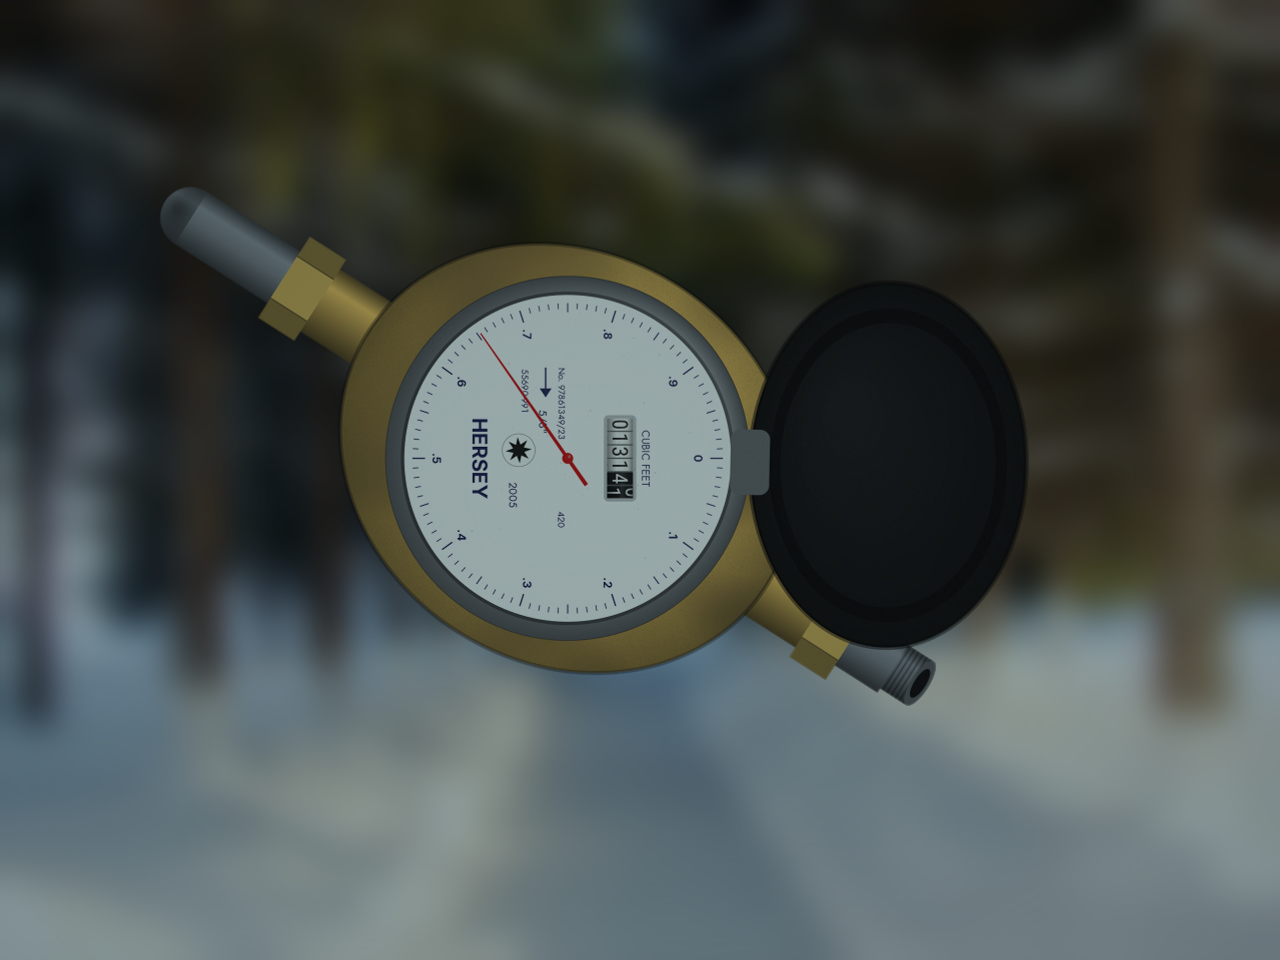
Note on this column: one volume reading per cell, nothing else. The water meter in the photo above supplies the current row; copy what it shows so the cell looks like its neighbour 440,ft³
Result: 13140.65,ft³
